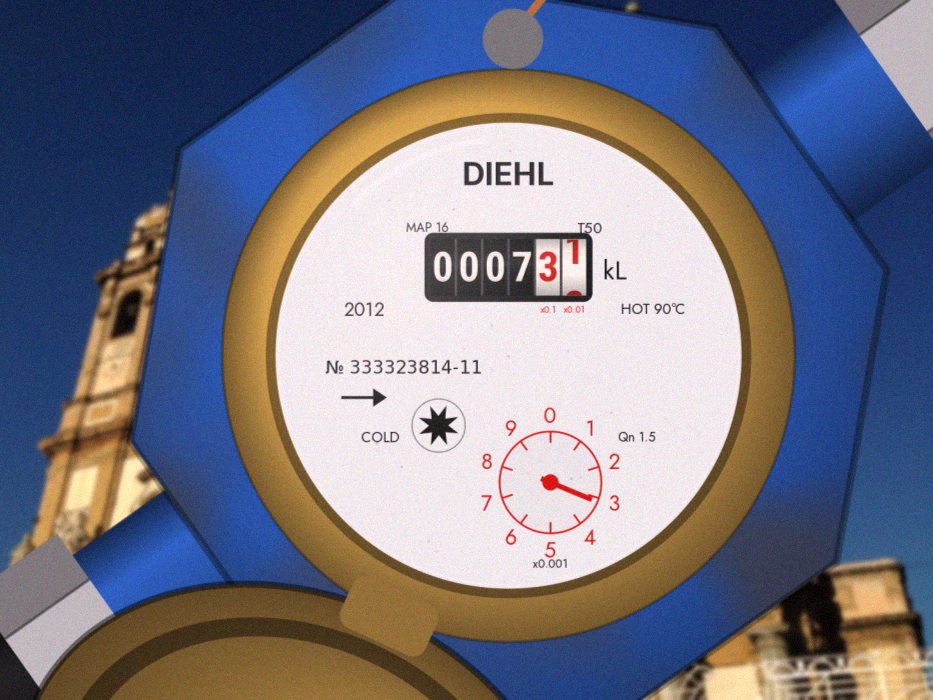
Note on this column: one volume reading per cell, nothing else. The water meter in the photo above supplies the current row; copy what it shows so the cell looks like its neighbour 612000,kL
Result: 7.313,kL
